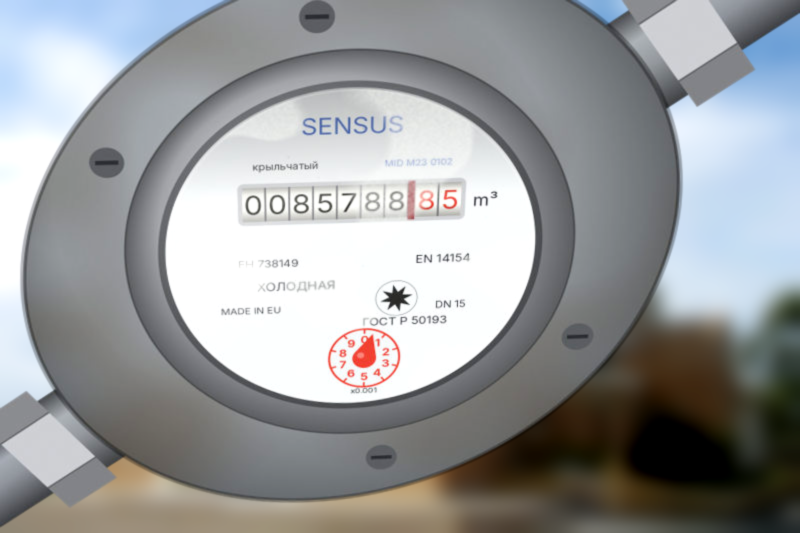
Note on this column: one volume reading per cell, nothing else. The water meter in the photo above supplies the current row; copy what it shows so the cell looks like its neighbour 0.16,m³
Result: 85788.850,m³
